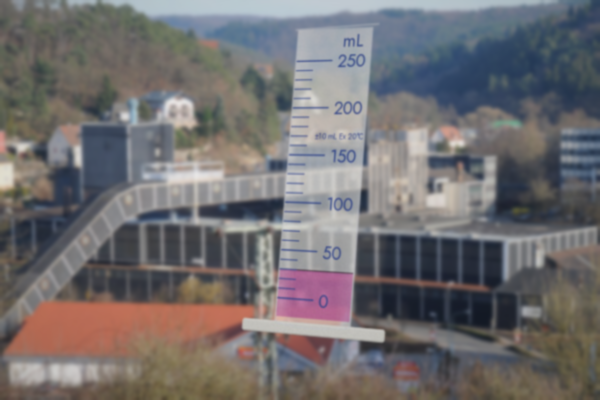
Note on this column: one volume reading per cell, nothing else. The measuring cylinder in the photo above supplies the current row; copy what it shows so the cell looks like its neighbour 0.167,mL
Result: 30,mL
